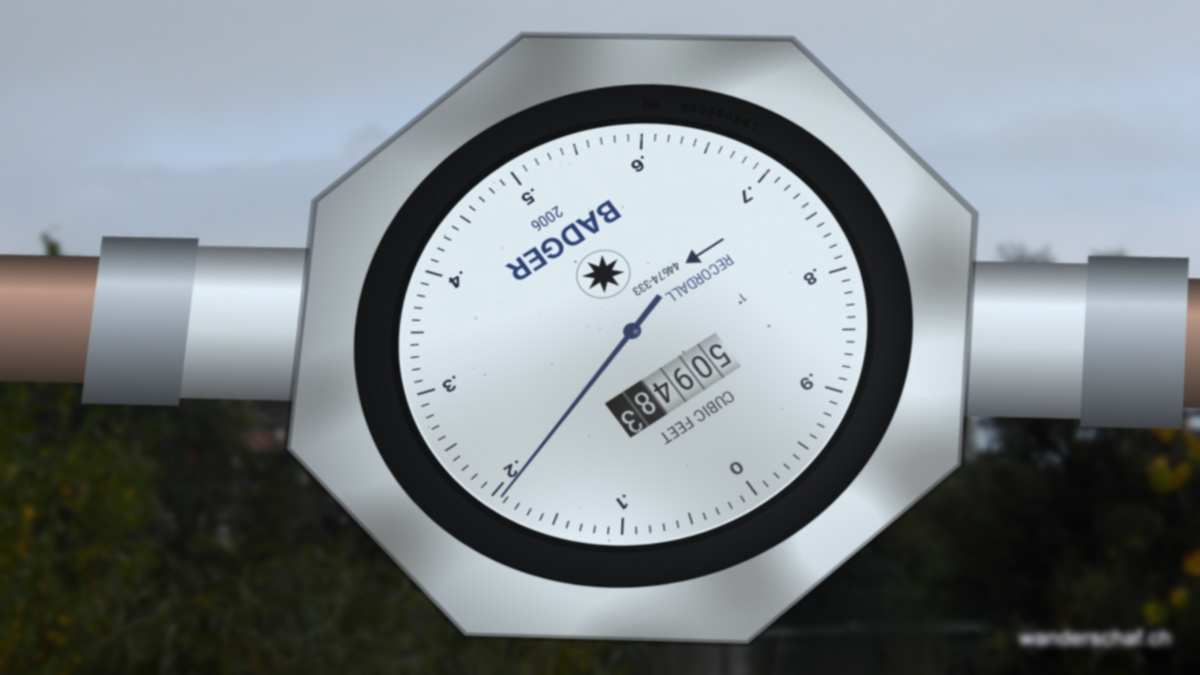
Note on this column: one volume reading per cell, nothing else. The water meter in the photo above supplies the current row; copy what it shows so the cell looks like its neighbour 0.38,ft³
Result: 509483.19,ft³
